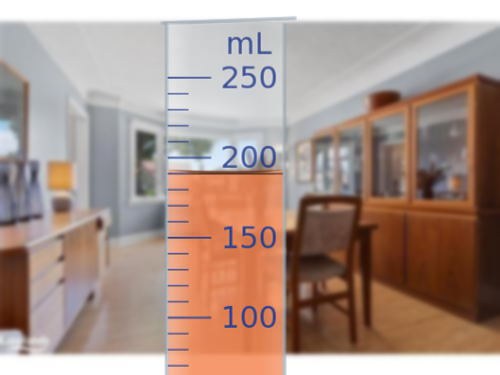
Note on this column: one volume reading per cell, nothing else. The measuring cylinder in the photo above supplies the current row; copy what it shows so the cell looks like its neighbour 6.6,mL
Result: 190,mL
